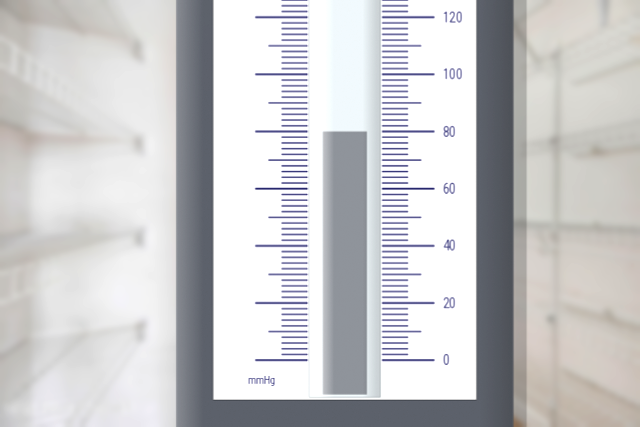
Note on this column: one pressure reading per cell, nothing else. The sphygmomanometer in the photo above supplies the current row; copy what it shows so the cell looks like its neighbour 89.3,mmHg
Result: 80,mmHg
